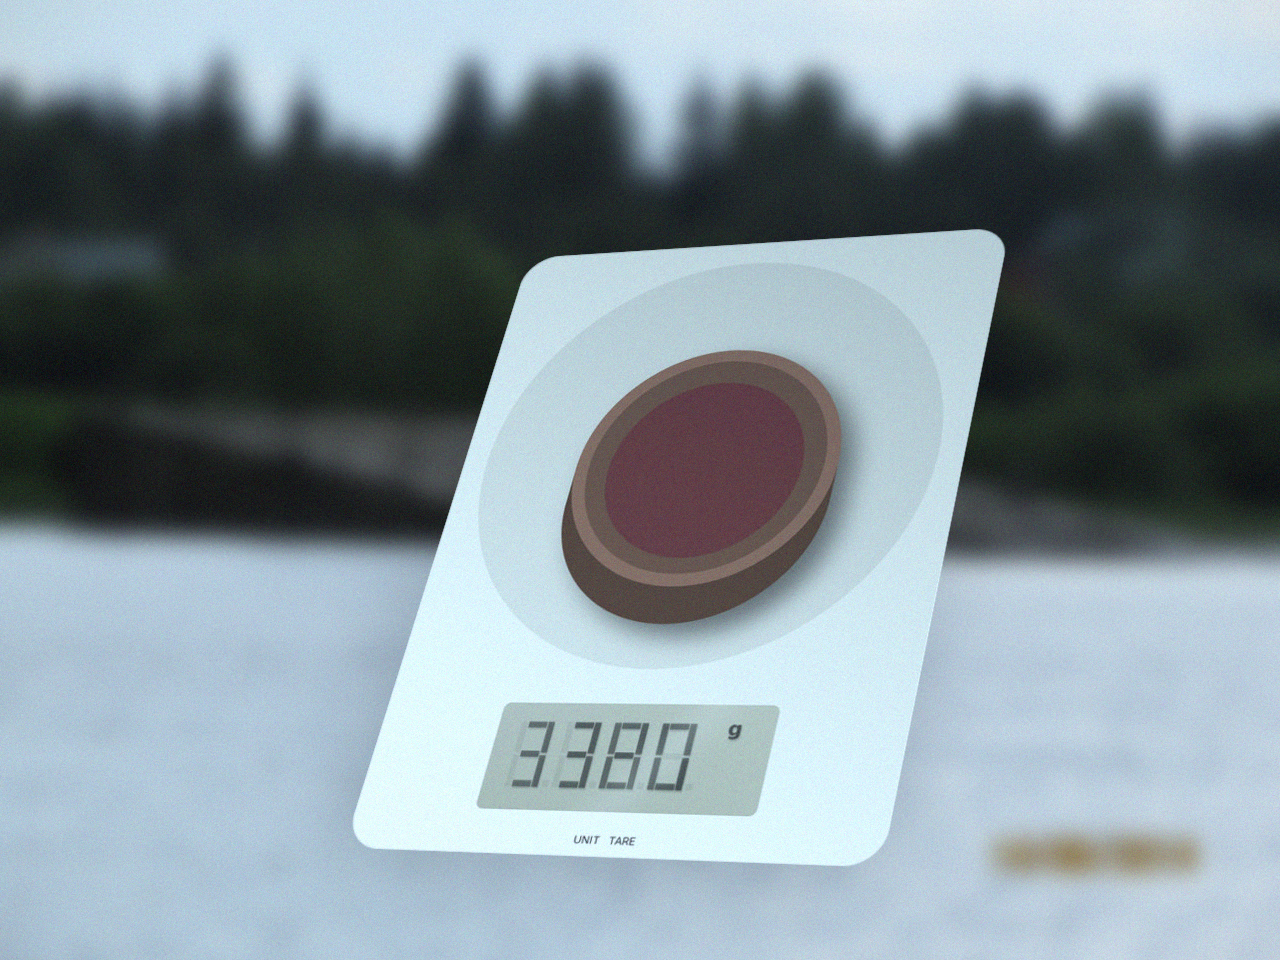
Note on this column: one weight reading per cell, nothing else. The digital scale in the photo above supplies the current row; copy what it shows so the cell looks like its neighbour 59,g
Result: 3380,g
